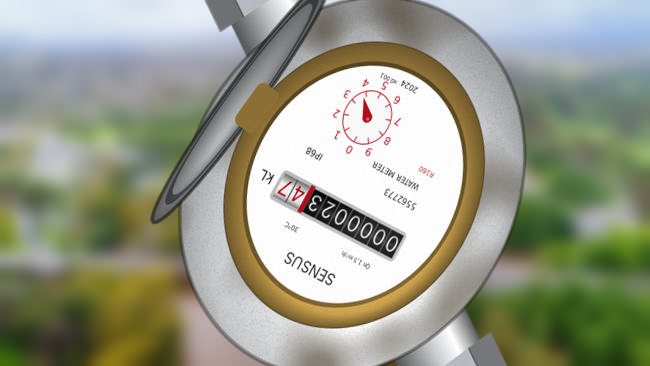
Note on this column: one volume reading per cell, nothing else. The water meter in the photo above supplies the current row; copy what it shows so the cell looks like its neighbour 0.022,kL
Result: 23.473,kL
